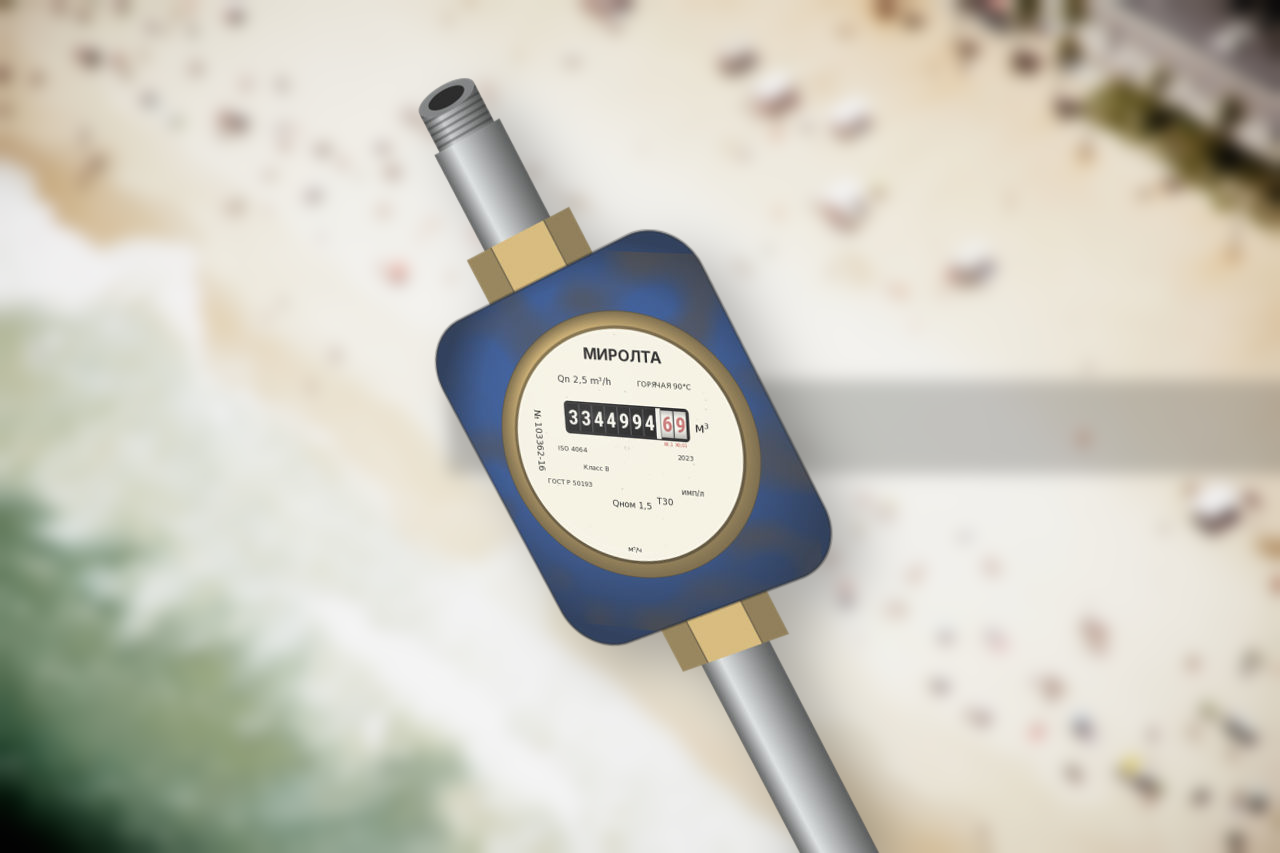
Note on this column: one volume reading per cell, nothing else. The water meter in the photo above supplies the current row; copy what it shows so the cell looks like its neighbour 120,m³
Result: 3344994.69,m³
